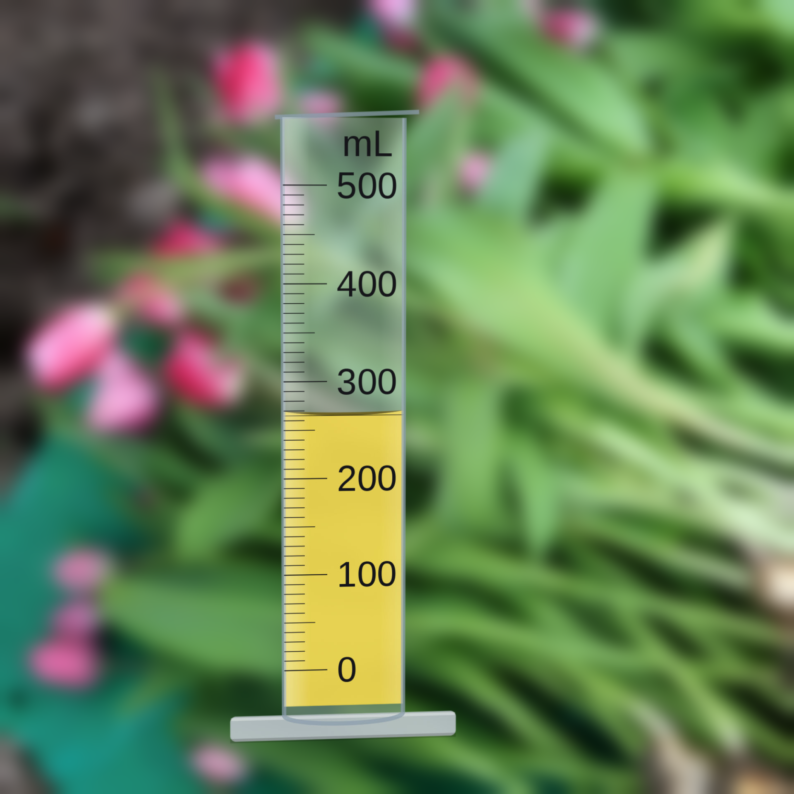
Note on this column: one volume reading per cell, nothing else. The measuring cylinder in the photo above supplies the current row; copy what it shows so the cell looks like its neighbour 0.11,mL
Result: 265,mL
